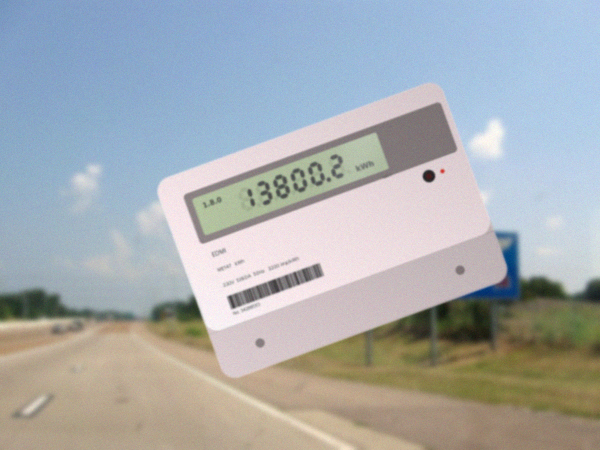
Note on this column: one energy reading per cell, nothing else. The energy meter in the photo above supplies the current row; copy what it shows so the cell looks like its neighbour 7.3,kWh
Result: 13800.2,kWh
